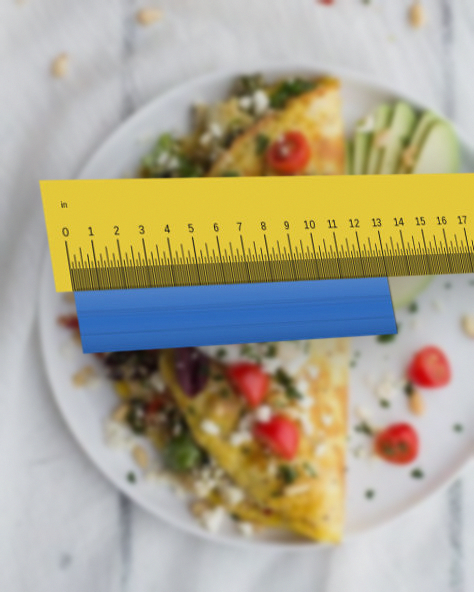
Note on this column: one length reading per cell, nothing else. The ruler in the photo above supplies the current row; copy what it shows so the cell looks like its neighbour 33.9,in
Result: 13,in
